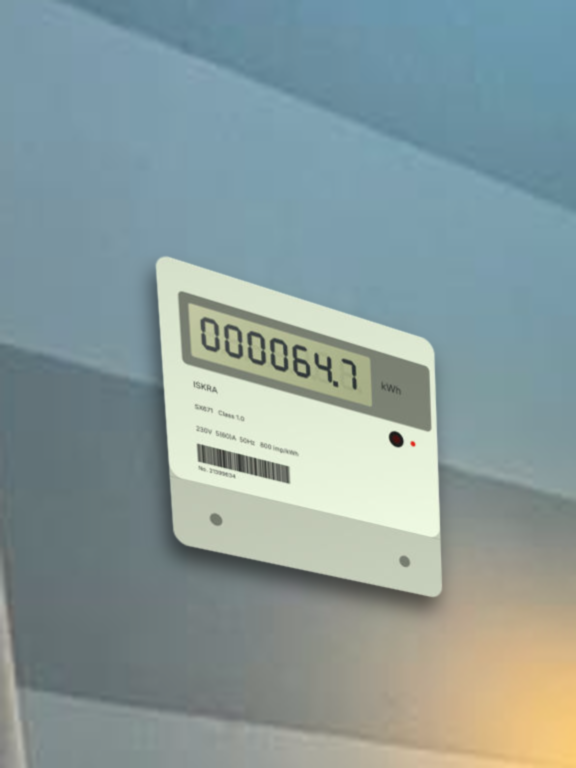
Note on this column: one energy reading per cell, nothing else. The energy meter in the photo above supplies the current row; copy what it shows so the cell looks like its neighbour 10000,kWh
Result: 64.7,kWh
